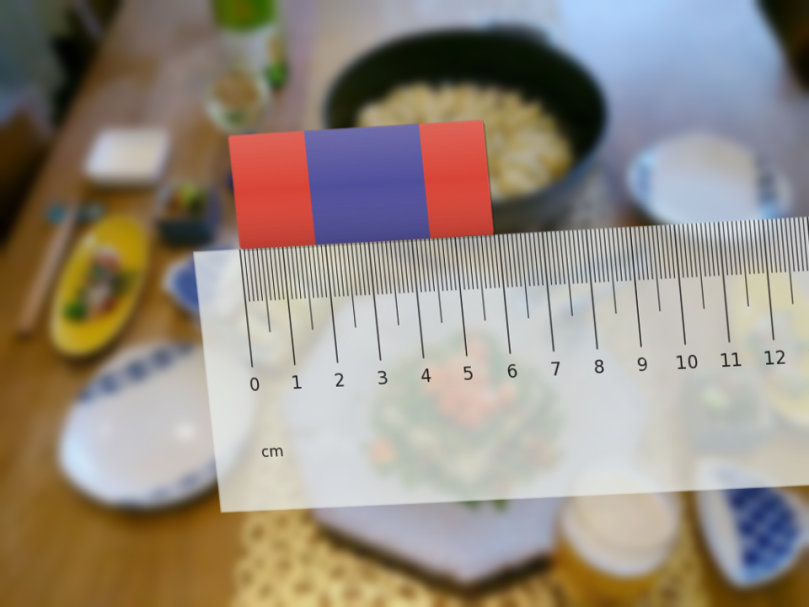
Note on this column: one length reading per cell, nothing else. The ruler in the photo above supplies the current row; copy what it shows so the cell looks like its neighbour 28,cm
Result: 5.9,cm
